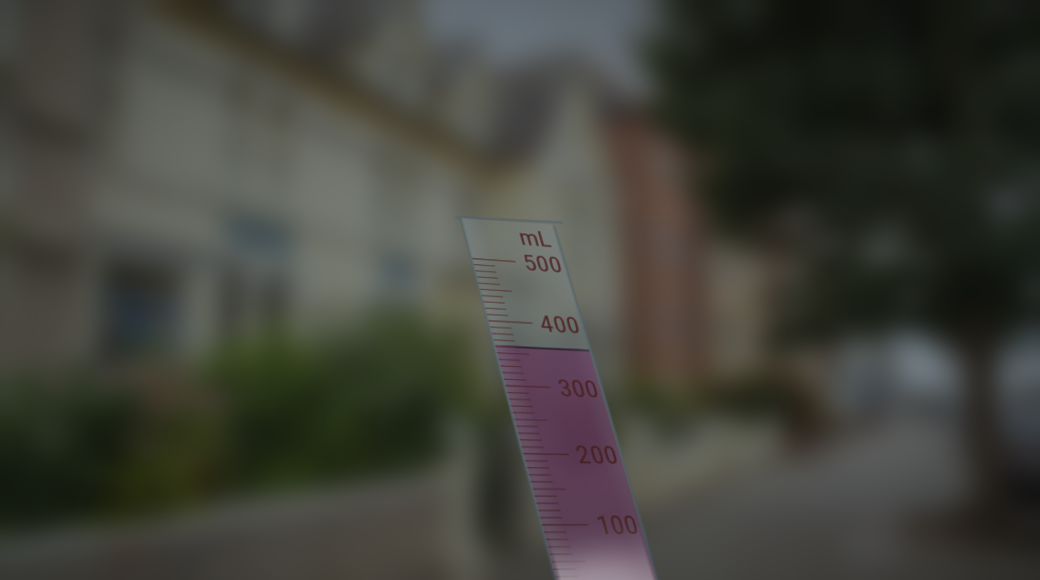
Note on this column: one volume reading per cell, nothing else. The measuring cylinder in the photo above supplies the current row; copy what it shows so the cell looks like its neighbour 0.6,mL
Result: 360,mL
